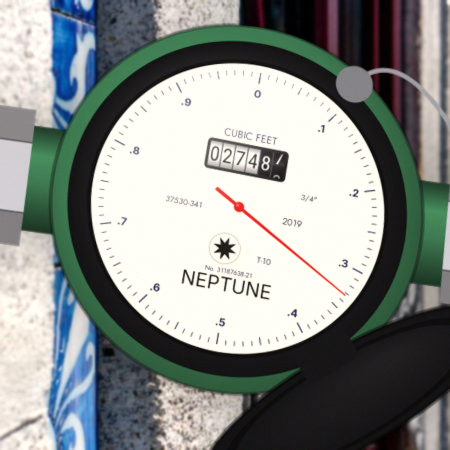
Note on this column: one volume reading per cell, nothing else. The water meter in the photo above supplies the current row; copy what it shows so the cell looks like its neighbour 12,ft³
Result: 27487.33,ft³
